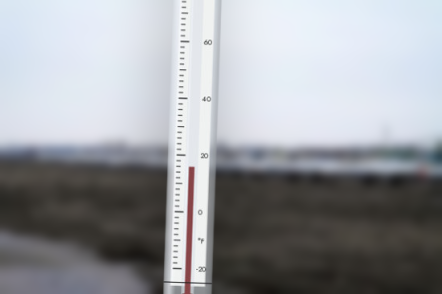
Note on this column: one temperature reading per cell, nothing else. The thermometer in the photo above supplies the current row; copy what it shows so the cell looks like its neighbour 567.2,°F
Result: 16,°F
